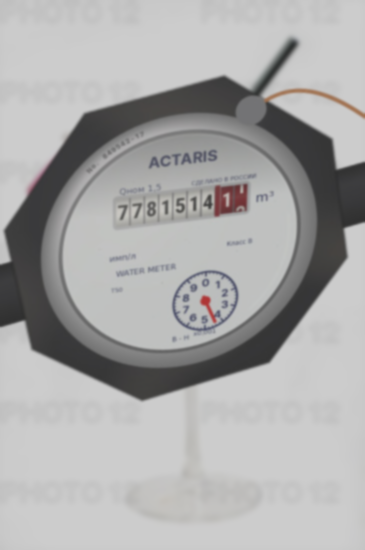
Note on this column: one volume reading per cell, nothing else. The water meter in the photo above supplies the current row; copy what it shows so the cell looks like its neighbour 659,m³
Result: 7781514.114,m³
